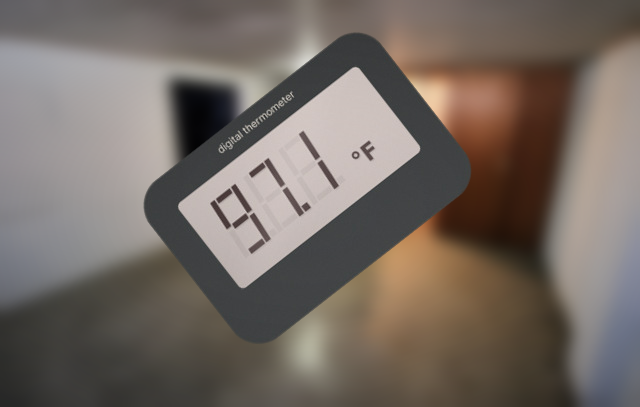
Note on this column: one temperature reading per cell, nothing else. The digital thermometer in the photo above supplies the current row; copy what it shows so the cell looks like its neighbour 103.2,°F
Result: 97.1,°F
